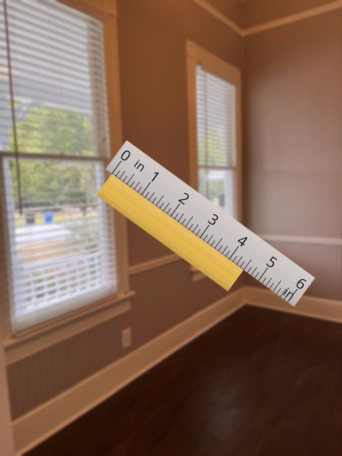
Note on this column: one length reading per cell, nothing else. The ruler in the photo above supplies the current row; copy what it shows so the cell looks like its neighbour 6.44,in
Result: 4.5,in
